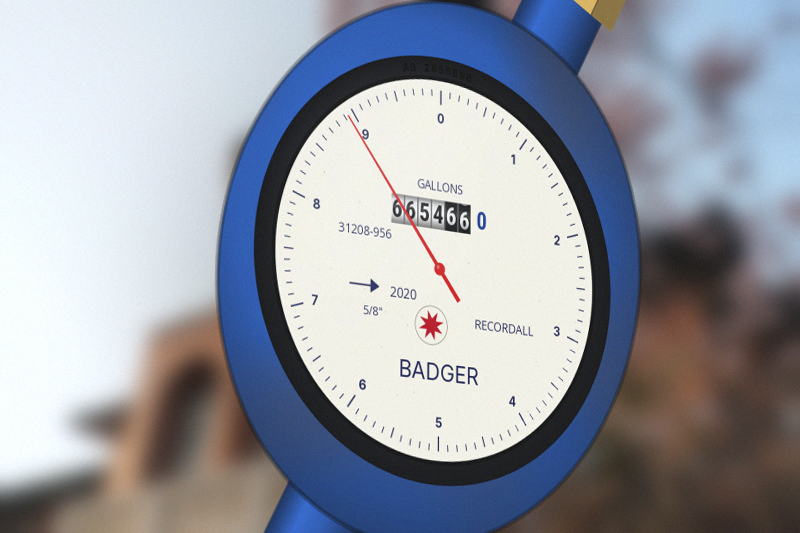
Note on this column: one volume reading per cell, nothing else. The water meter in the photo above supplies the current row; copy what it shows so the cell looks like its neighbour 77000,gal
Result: 6654658.9,gal
